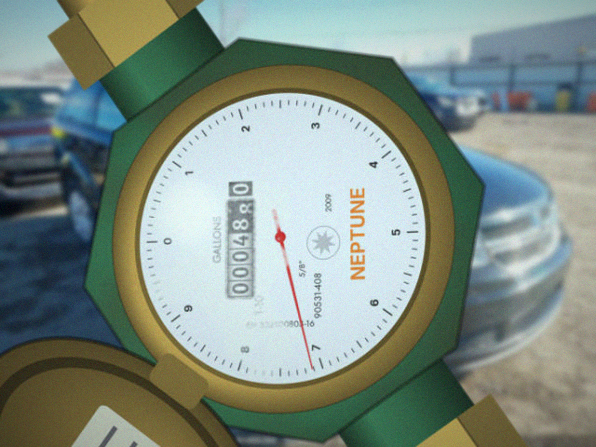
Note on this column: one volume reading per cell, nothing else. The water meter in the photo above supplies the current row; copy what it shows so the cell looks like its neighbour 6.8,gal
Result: 4877.1,gal
